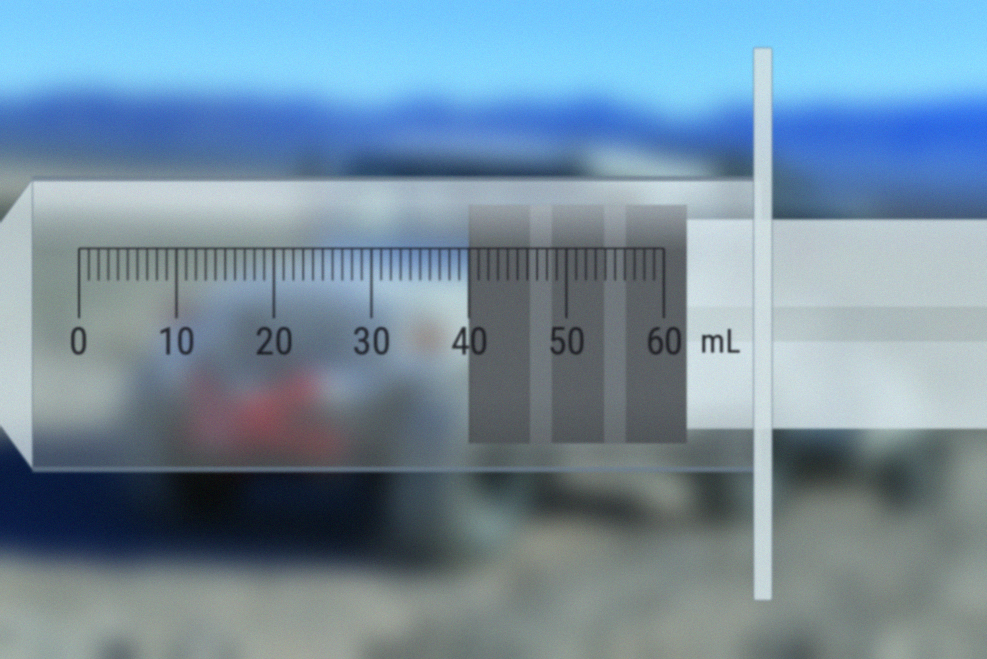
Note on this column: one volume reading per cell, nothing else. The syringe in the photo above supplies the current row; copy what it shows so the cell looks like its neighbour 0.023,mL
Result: 40,mL
